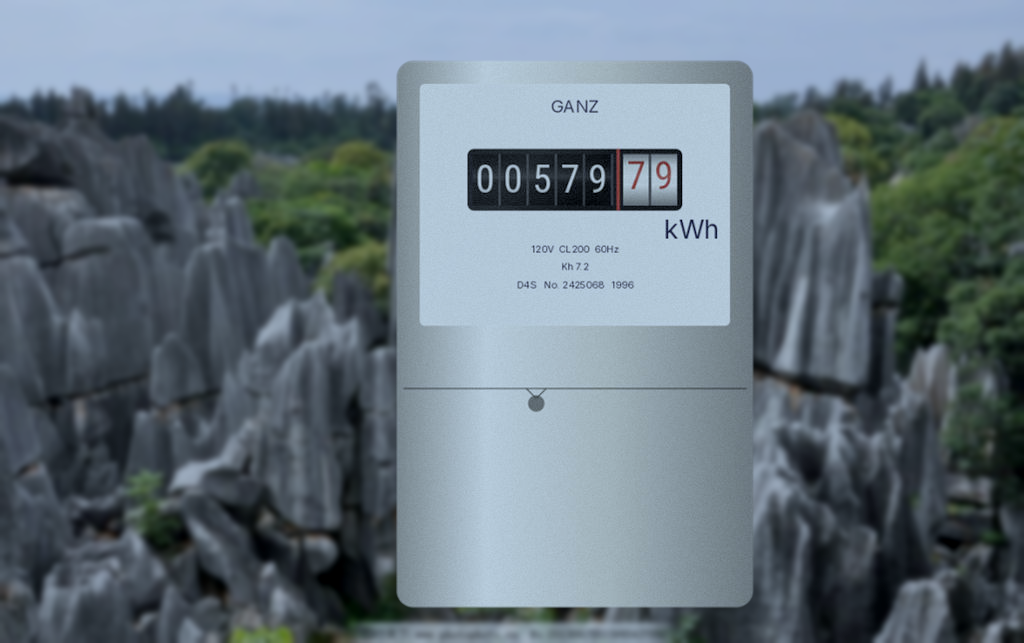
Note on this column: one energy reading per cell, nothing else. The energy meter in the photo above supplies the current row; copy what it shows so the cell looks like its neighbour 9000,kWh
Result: 579.79,kWh
